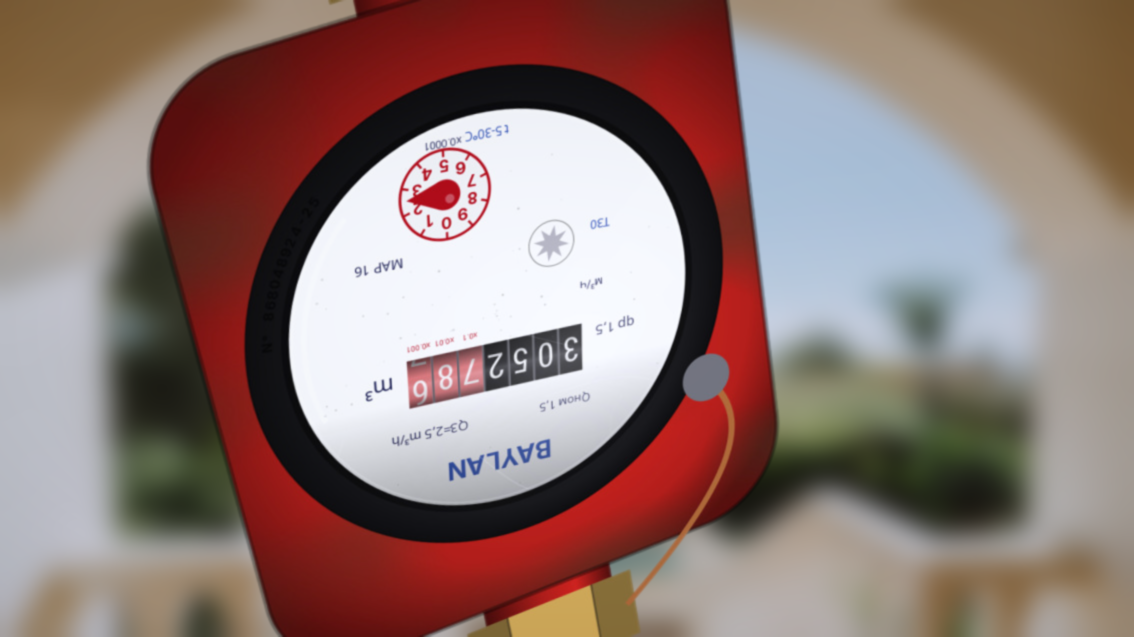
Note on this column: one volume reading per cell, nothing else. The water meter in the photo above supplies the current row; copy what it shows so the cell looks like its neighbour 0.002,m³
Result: 3052.7862,m³
